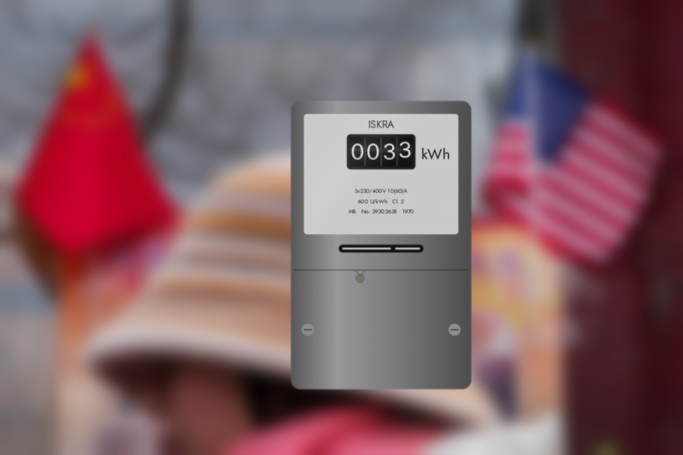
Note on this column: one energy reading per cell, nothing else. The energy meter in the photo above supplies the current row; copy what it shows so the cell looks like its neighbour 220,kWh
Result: 33,kWh
